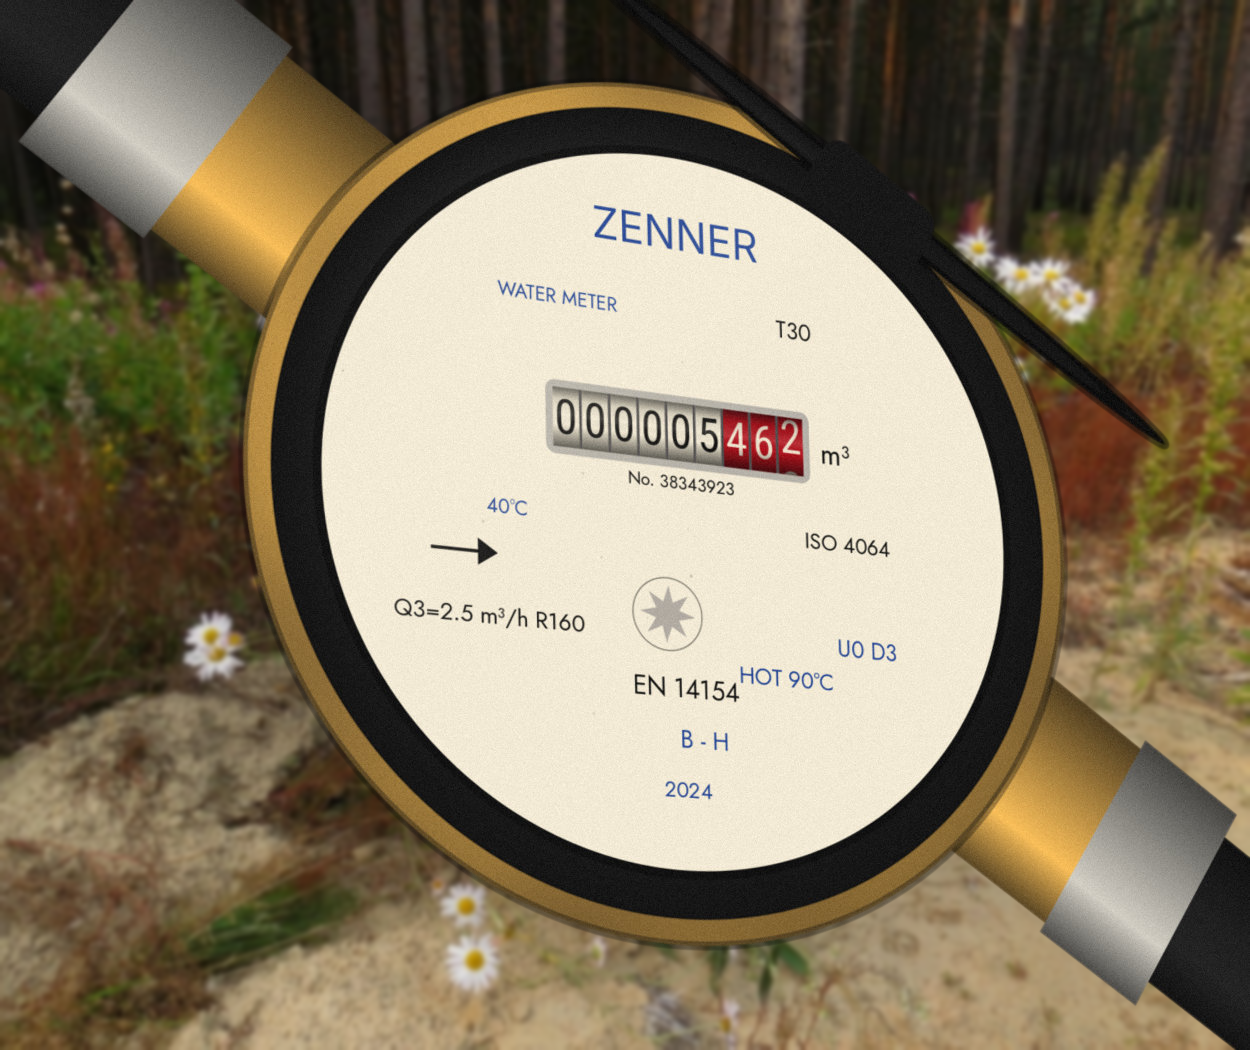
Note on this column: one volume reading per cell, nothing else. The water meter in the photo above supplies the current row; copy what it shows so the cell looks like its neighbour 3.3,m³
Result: 5.462,m³
